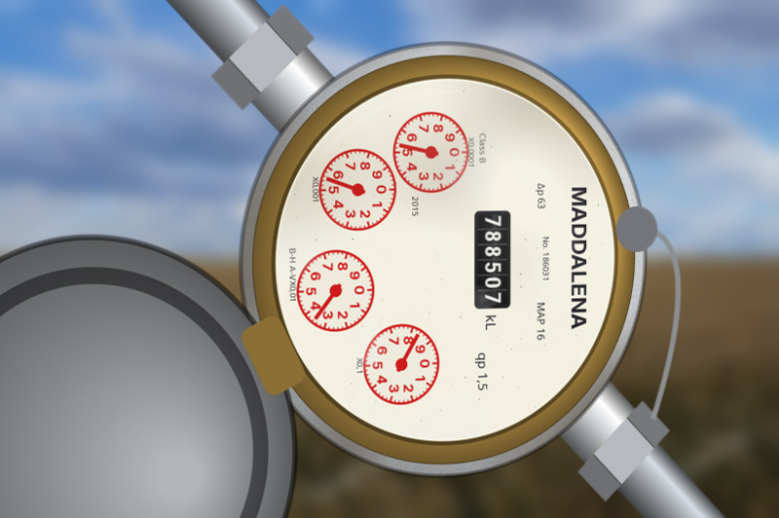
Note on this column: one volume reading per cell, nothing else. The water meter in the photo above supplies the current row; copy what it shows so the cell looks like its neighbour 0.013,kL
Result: 788507.8355,kL
